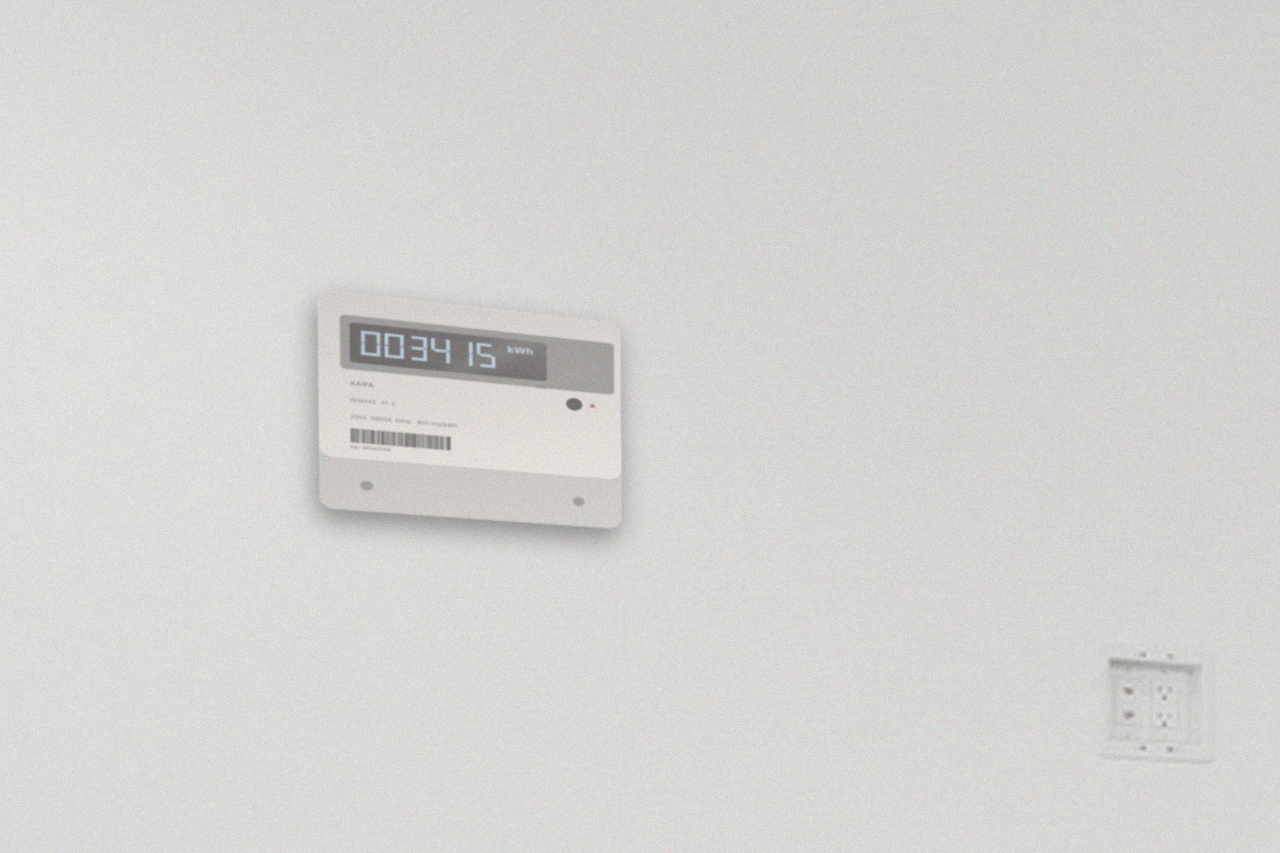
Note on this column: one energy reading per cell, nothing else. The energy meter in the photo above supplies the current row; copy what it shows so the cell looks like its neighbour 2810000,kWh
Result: 3415,kWh
